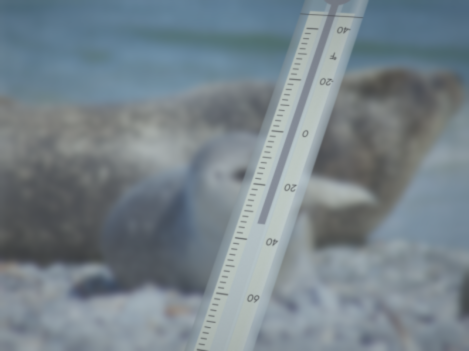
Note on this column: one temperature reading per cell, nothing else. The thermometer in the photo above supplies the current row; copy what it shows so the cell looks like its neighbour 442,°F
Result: 34,°F
